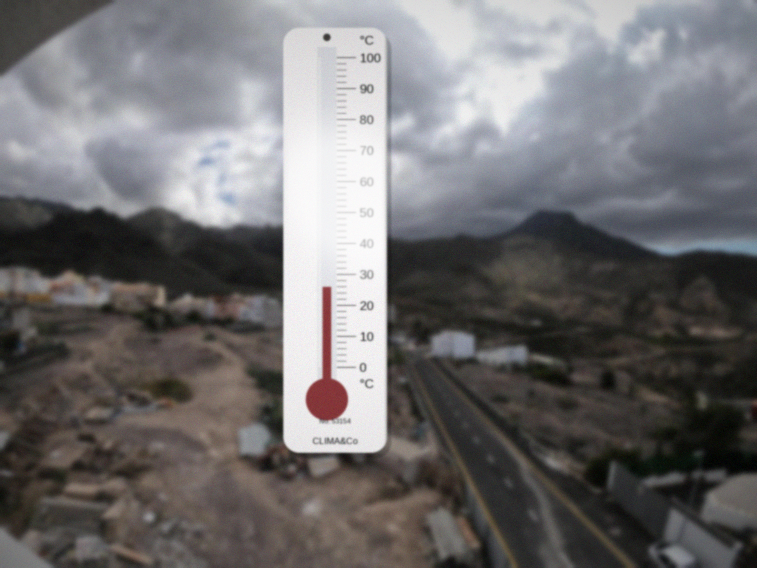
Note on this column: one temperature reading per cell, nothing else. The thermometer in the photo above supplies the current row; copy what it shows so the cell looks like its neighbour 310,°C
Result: 26,°C
